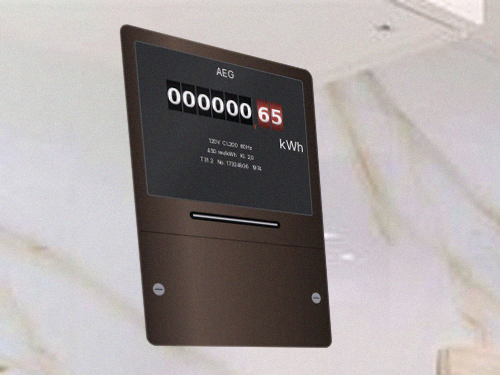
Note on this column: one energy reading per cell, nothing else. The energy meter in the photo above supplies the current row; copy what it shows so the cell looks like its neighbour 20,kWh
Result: 0.65,kWh
